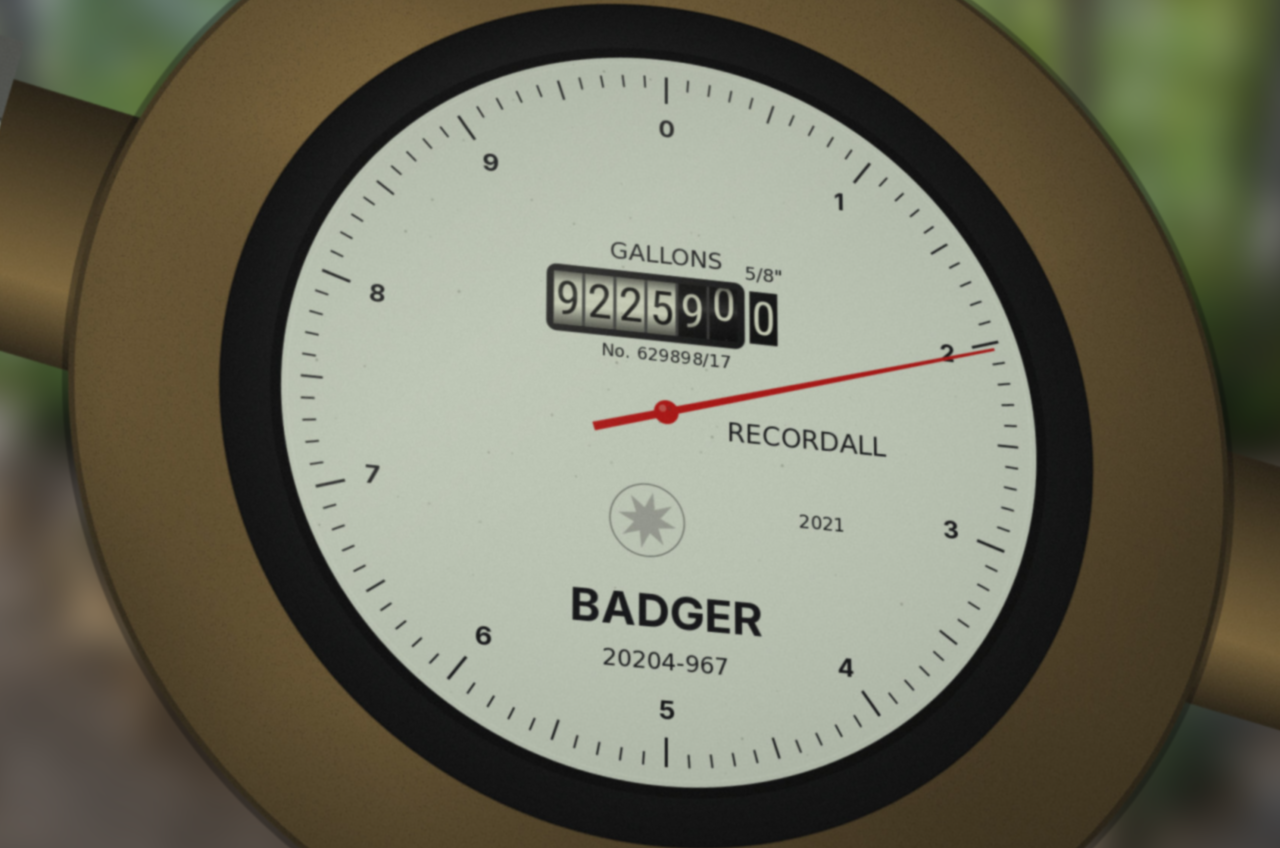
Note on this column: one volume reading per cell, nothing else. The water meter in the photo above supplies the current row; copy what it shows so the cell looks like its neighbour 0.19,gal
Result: 9225902.0,gal
